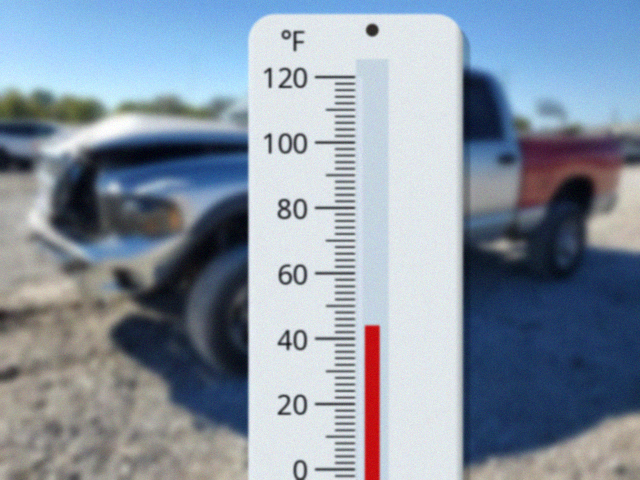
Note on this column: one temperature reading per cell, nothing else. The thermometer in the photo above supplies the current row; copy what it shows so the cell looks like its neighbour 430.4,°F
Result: 44,°F
